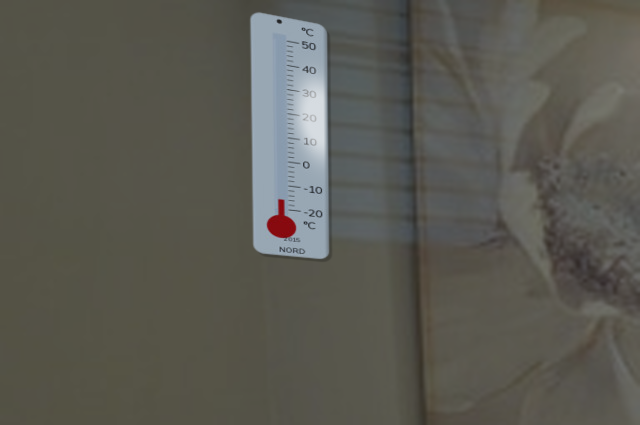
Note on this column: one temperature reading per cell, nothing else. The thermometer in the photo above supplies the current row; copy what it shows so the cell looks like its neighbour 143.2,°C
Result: -16,°C
